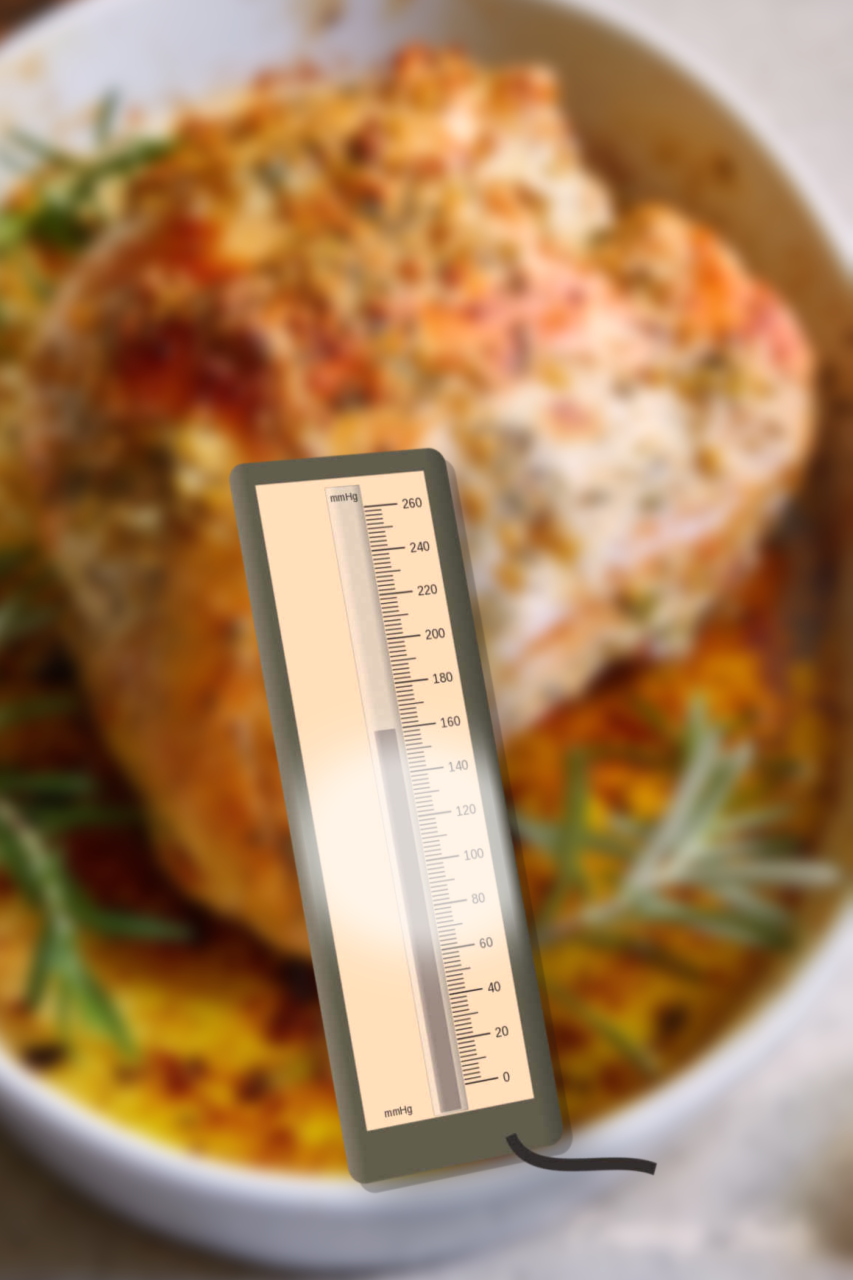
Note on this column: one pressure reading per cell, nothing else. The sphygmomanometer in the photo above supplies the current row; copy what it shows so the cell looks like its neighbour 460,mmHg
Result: 160,mmHg
